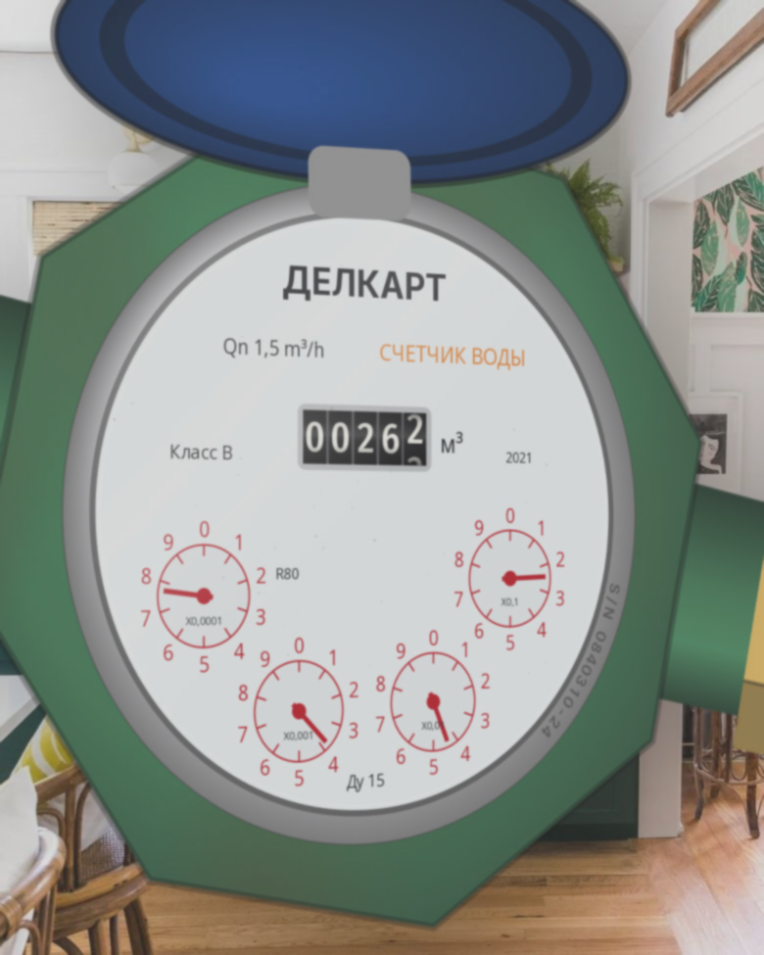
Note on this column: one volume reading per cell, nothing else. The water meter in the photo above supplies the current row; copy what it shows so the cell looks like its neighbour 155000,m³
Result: 262.2437,m³
